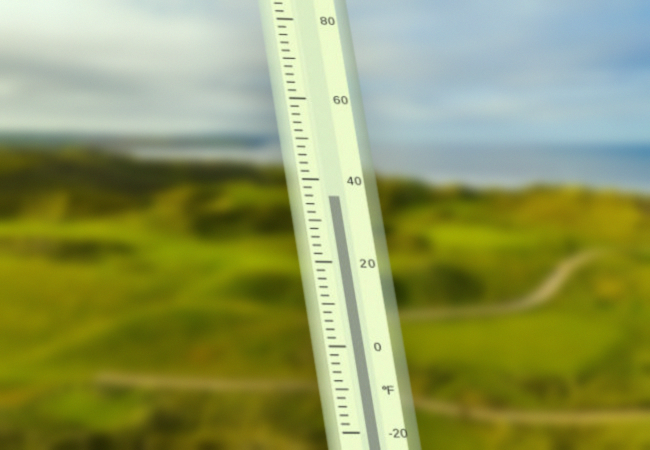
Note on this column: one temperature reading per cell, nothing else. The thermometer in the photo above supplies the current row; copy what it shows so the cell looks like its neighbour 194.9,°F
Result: 36,°F
